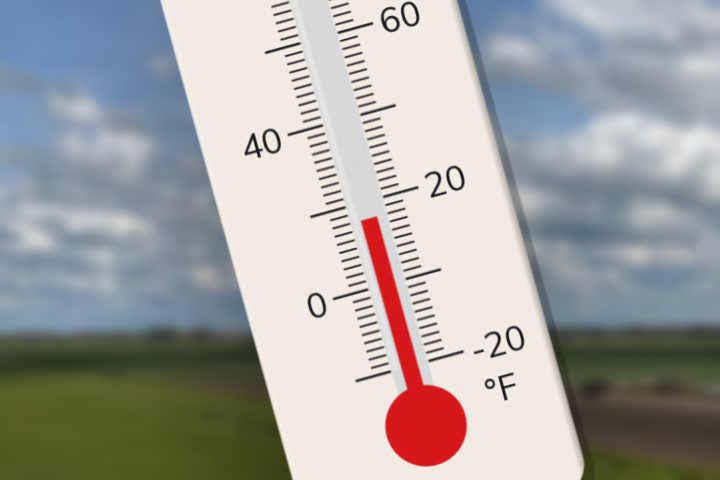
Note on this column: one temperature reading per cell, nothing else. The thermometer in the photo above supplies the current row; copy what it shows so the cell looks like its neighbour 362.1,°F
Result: 16,°F
